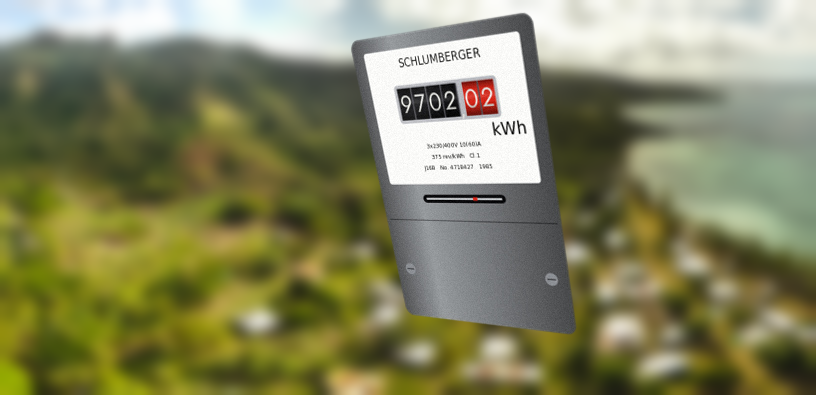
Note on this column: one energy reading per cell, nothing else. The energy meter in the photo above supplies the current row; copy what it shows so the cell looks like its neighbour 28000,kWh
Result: 9702.02,kWh
